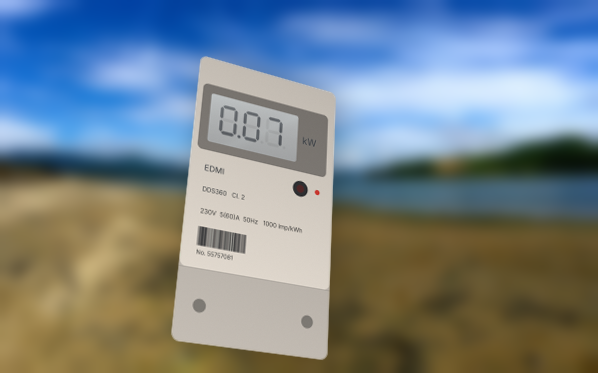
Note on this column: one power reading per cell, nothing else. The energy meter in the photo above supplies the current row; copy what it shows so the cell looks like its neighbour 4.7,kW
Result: 0.07,kW
